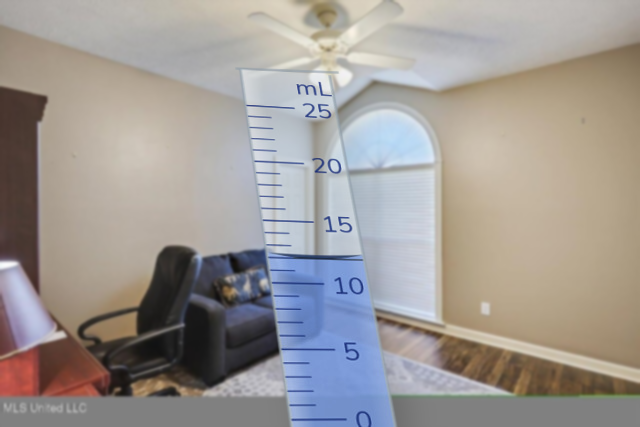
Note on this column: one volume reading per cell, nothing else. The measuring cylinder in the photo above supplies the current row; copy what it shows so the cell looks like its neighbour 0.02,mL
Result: 12,mL
